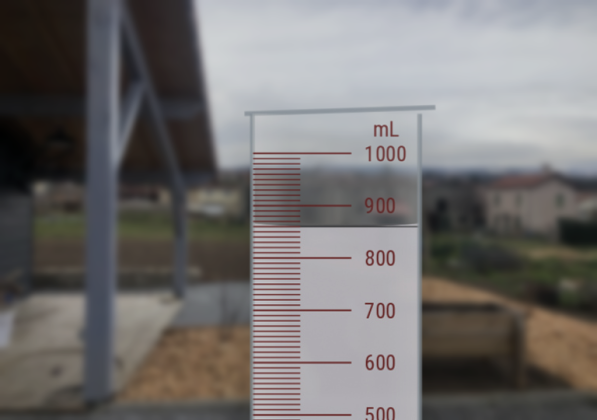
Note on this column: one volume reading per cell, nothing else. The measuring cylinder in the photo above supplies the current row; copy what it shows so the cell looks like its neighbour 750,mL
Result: 860,mL
